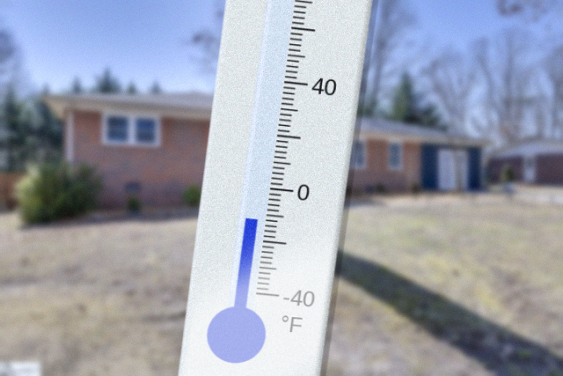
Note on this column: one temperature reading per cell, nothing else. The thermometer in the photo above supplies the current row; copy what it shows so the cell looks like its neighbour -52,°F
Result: -12,°F
